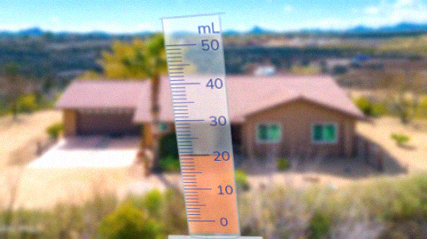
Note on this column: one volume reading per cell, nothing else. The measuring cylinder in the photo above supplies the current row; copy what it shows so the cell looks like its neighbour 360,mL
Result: 20,mL
